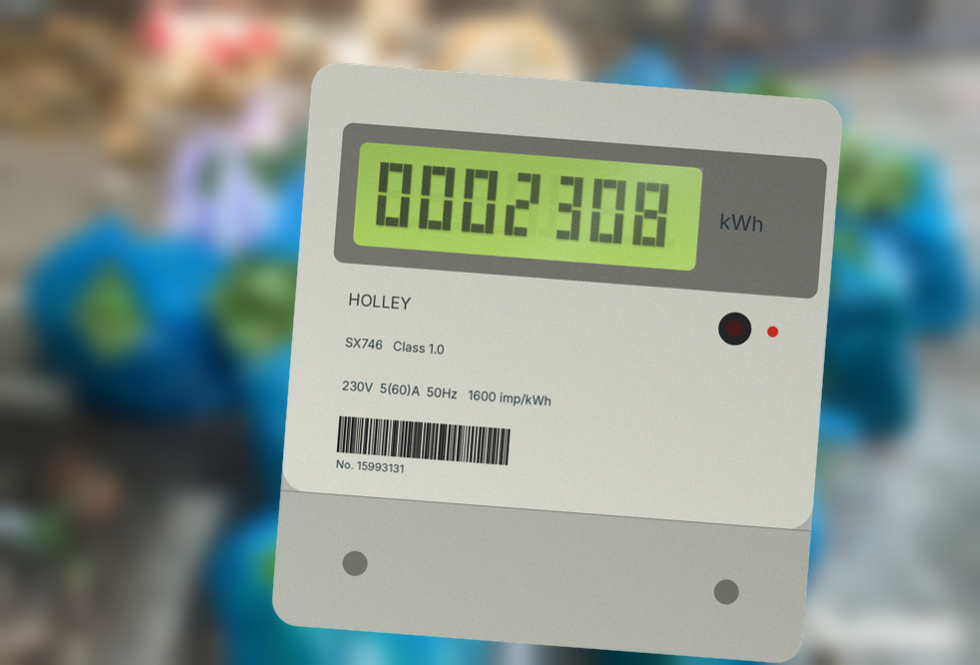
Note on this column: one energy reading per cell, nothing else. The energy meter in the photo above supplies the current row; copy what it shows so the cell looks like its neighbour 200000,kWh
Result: 2308,kWh
